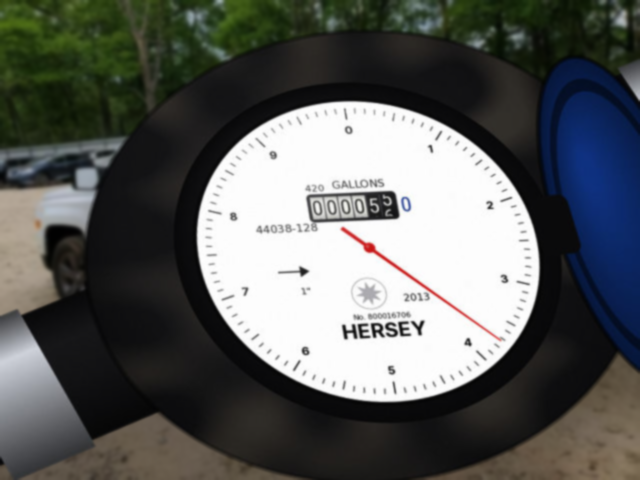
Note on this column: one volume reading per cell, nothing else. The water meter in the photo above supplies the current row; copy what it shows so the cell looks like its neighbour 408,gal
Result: 553.7,gal
